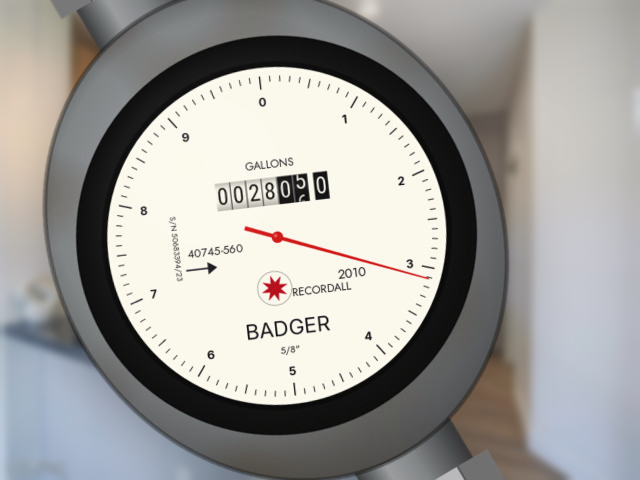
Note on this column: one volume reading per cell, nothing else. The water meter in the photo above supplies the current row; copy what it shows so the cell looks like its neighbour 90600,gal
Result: 28053.1,gal
